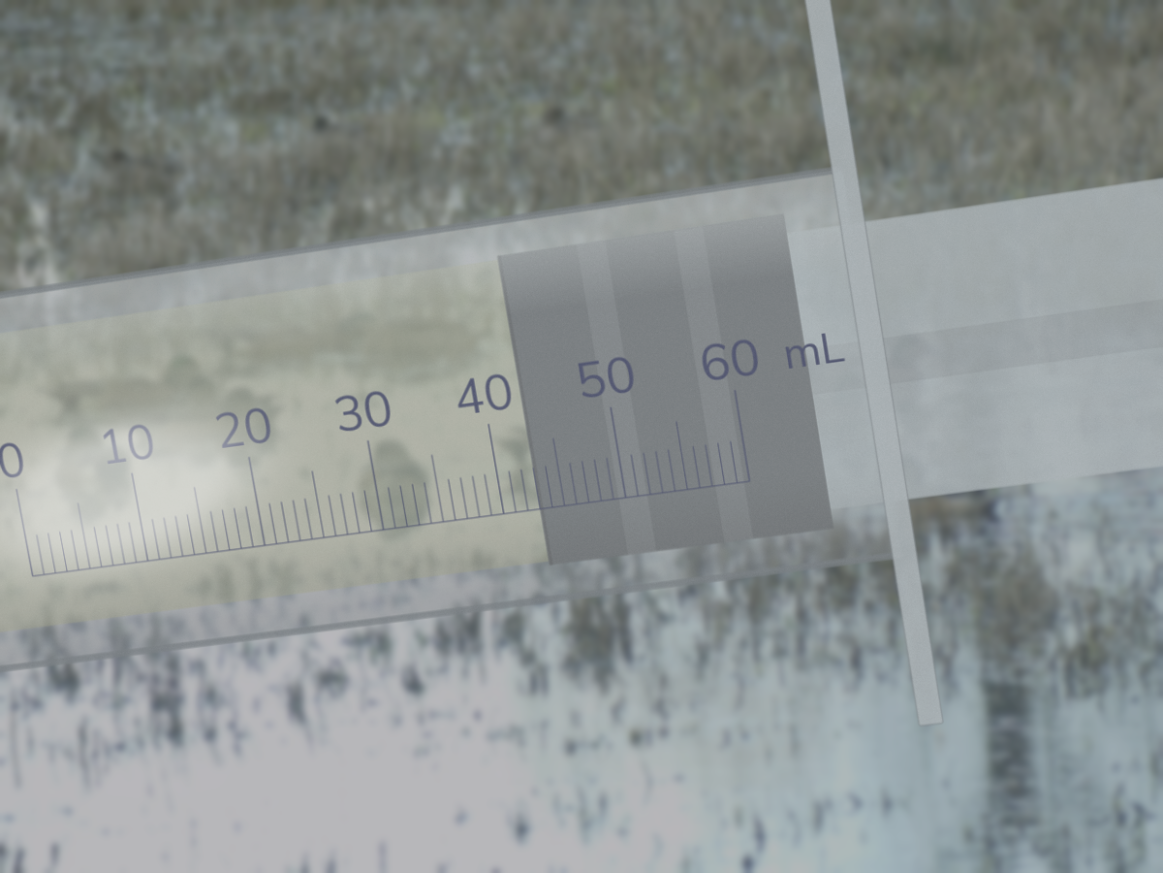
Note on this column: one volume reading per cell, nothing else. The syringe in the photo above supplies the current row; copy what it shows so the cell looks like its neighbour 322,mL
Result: 43,mL
